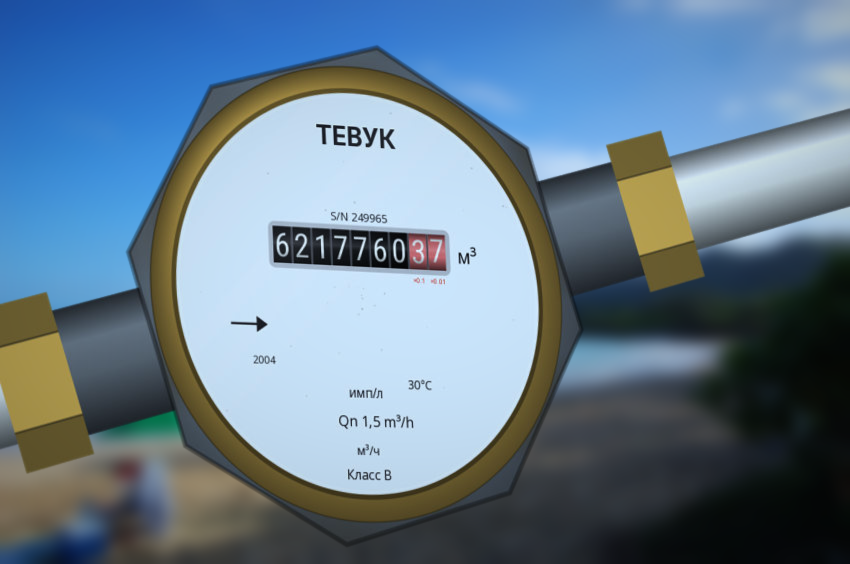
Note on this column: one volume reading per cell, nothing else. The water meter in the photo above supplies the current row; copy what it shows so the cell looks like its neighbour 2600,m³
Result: 6217760.37,m³
